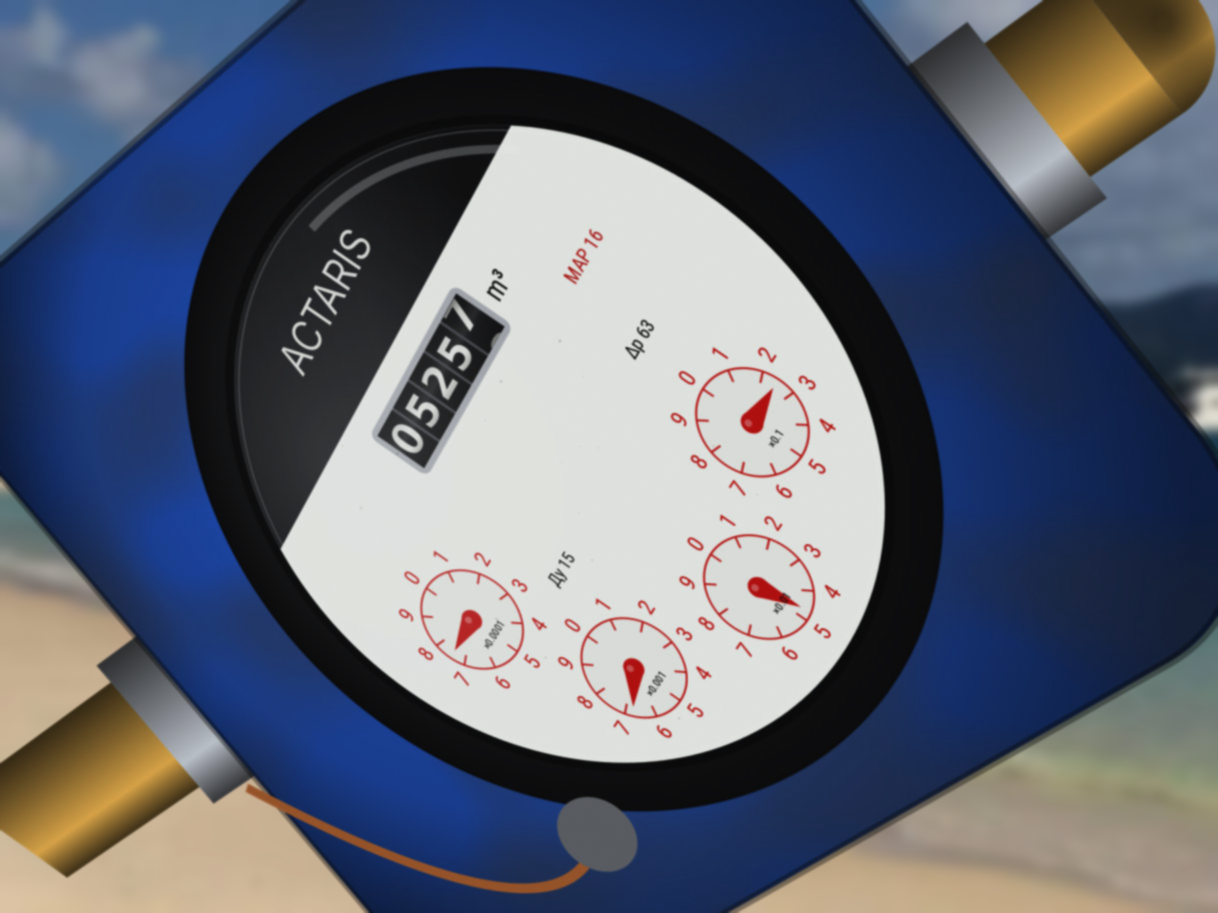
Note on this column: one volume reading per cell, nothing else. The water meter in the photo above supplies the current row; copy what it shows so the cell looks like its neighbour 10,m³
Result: 5257.2467,m³
